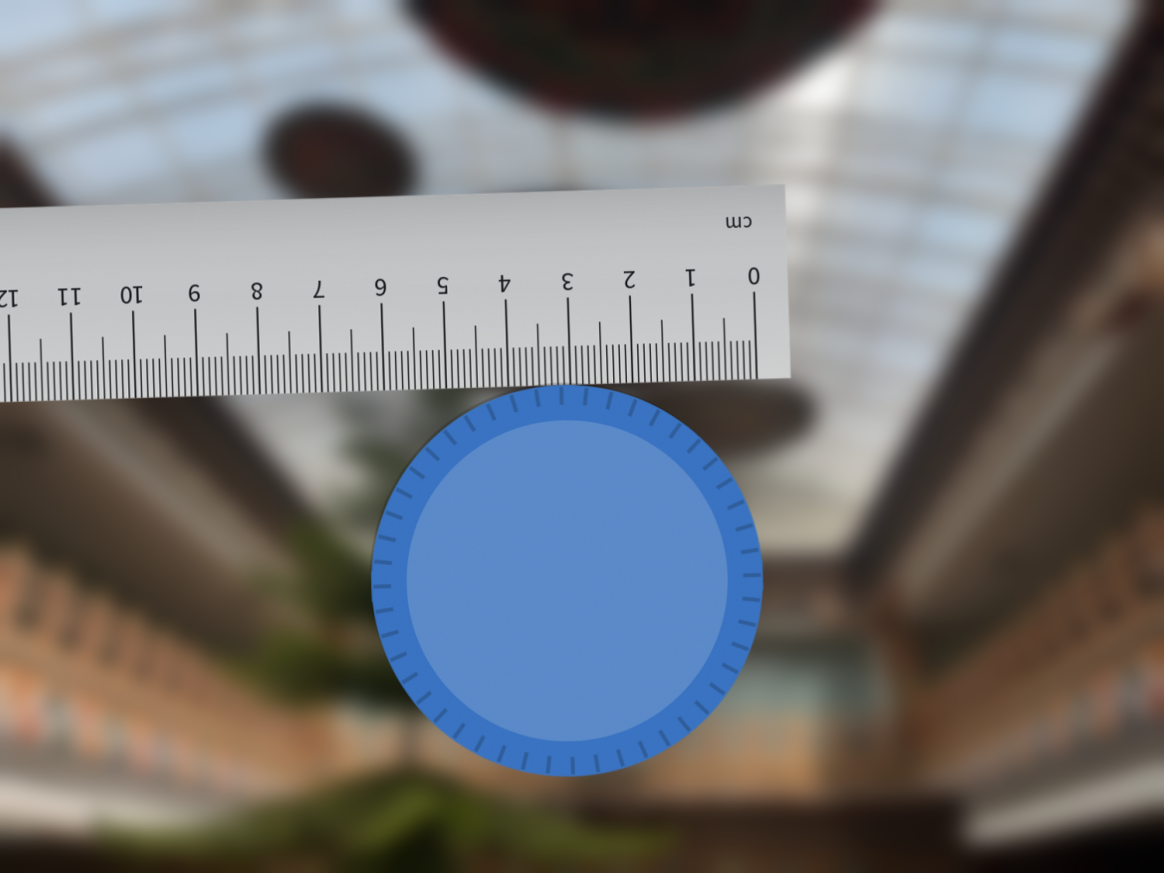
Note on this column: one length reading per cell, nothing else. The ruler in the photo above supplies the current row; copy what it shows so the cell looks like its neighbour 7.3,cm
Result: 6.3,cm
